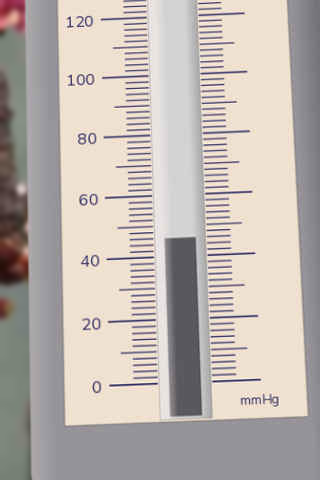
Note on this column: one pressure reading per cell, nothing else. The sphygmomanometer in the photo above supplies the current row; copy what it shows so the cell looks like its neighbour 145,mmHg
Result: 46,mmHg
